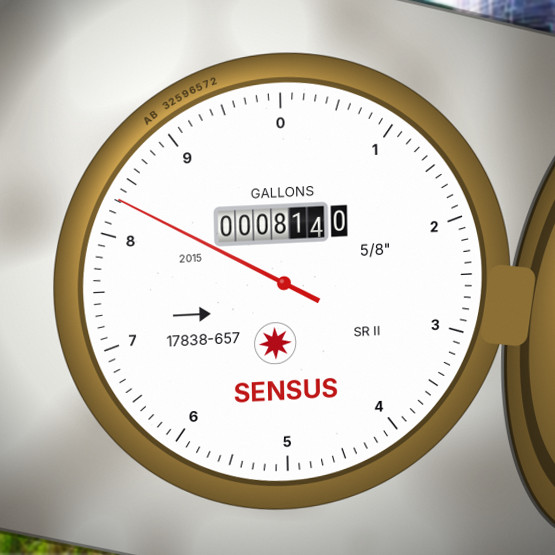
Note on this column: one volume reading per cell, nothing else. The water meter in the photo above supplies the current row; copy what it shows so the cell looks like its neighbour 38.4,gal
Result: 8138.3,gal
